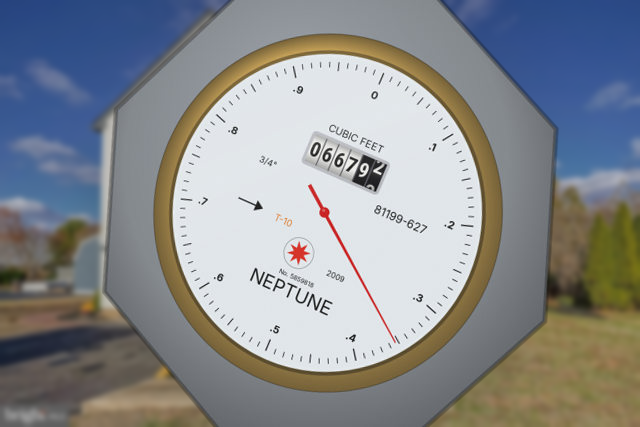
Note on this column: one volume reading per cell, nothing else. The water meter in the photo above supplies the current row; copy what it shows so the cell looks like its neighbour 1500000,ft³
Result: 66792.35,ft³
